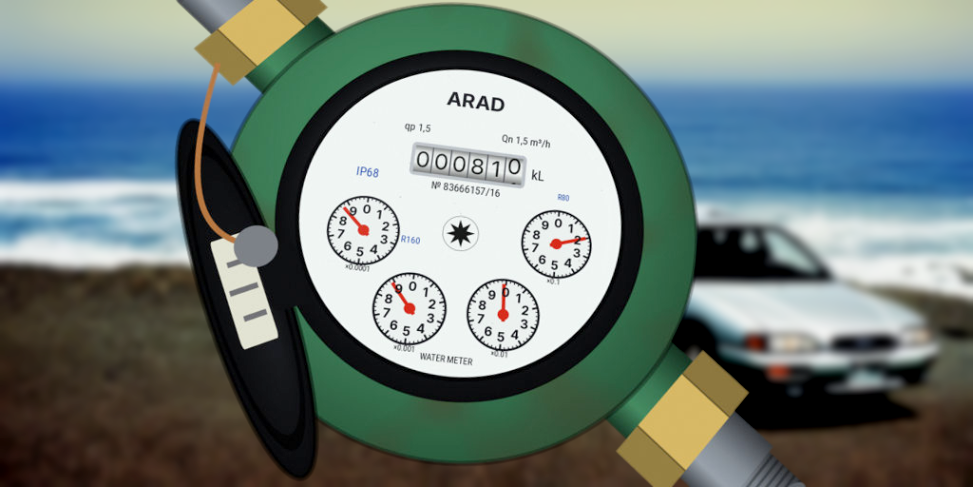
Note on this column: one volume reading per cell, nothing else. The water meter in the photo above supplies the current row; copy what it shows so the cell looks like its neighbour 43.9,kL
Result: 810.1988,kL
